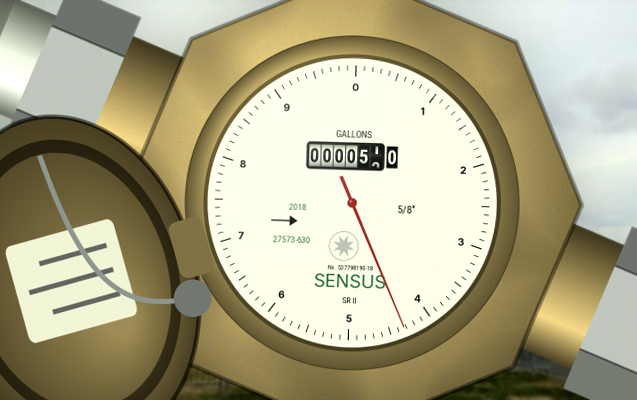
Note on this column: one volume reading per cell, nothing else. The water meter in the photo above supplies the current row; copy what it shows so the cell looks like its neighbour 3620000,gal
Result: 514.3,gal
